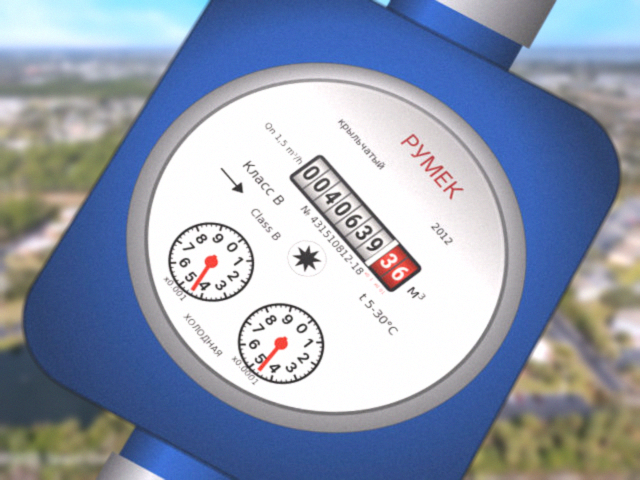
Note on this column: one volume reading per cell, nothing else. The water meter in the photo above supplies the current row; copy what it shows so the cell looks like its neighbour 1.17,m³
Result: 40639.3644,m³
